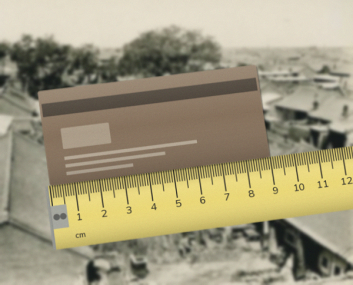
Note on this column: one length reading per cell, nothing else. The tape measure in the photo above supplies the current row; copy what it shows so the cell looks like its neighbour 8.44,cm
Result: 9,cm
